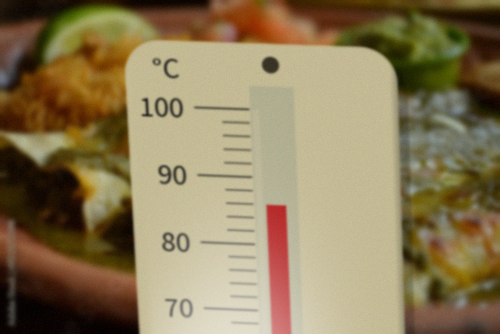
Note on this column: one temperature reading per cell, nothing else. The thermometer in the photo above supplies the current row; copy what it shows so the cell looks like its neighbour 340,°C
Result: 86,°C
